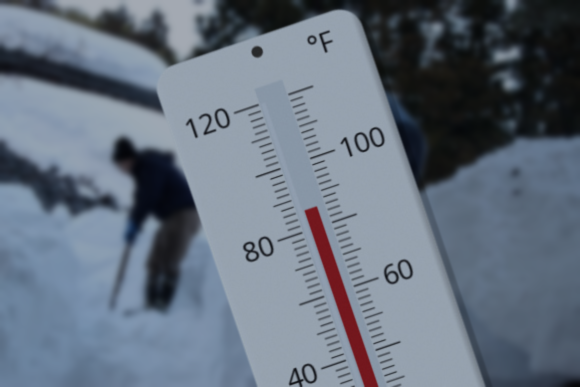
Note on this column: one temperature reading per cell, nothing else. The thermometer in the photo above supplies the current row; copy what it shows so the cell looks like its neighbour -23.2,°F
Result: 86,°F
